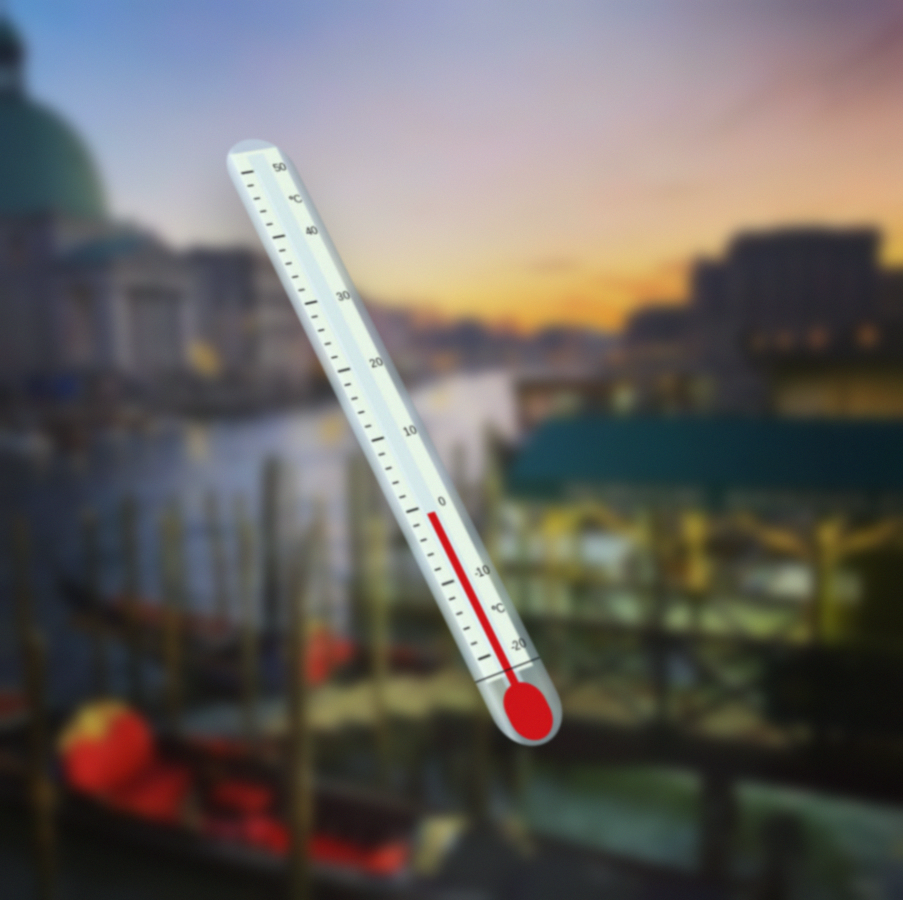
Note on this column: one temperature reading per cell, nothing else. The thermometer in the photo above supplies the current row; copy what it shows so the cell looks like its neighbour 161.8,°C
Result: -1,°C
